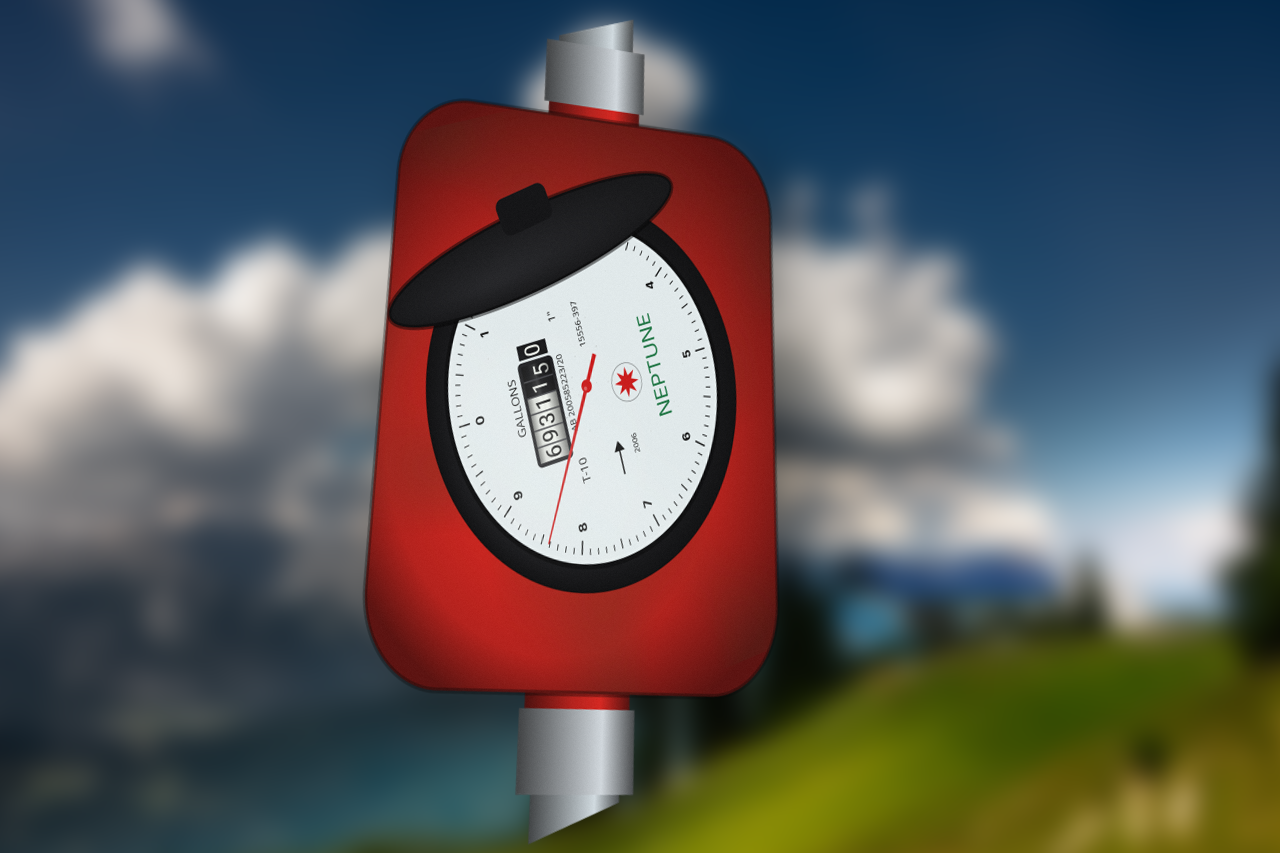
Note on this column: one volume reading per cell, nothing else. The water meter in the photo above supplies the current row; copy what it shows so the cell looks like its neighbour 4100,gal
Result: 6931148.4,gal
